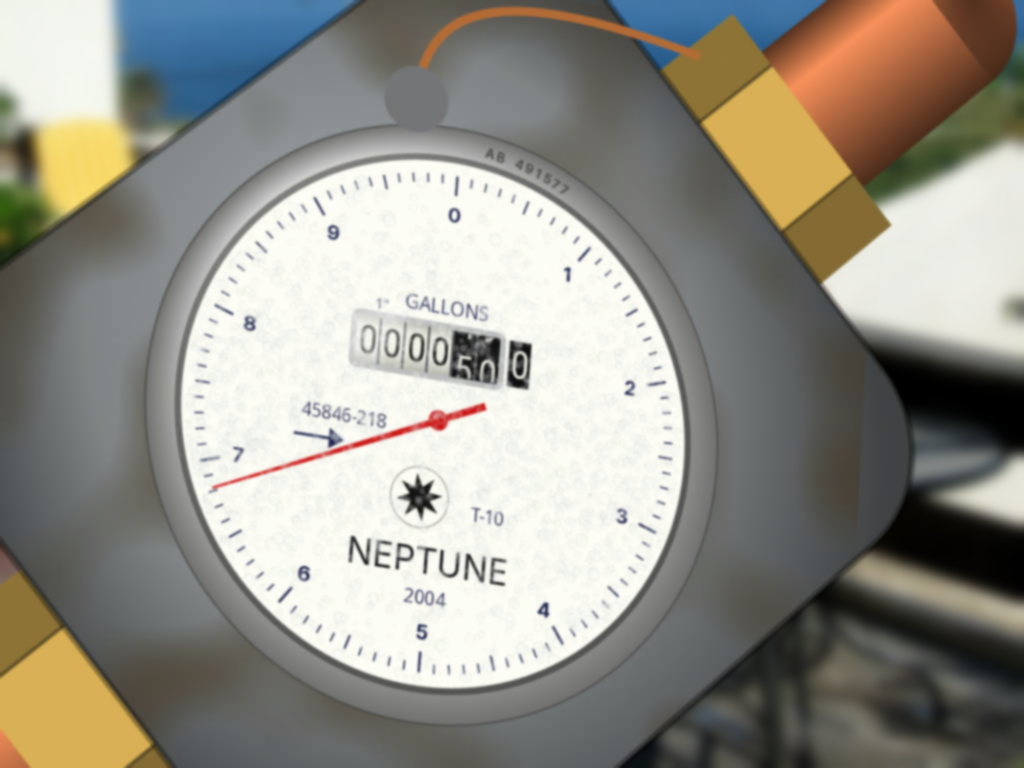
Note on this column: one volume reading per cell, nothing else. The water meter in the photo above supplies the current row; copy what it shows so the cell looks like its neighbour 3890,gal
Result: 496.8,gal
